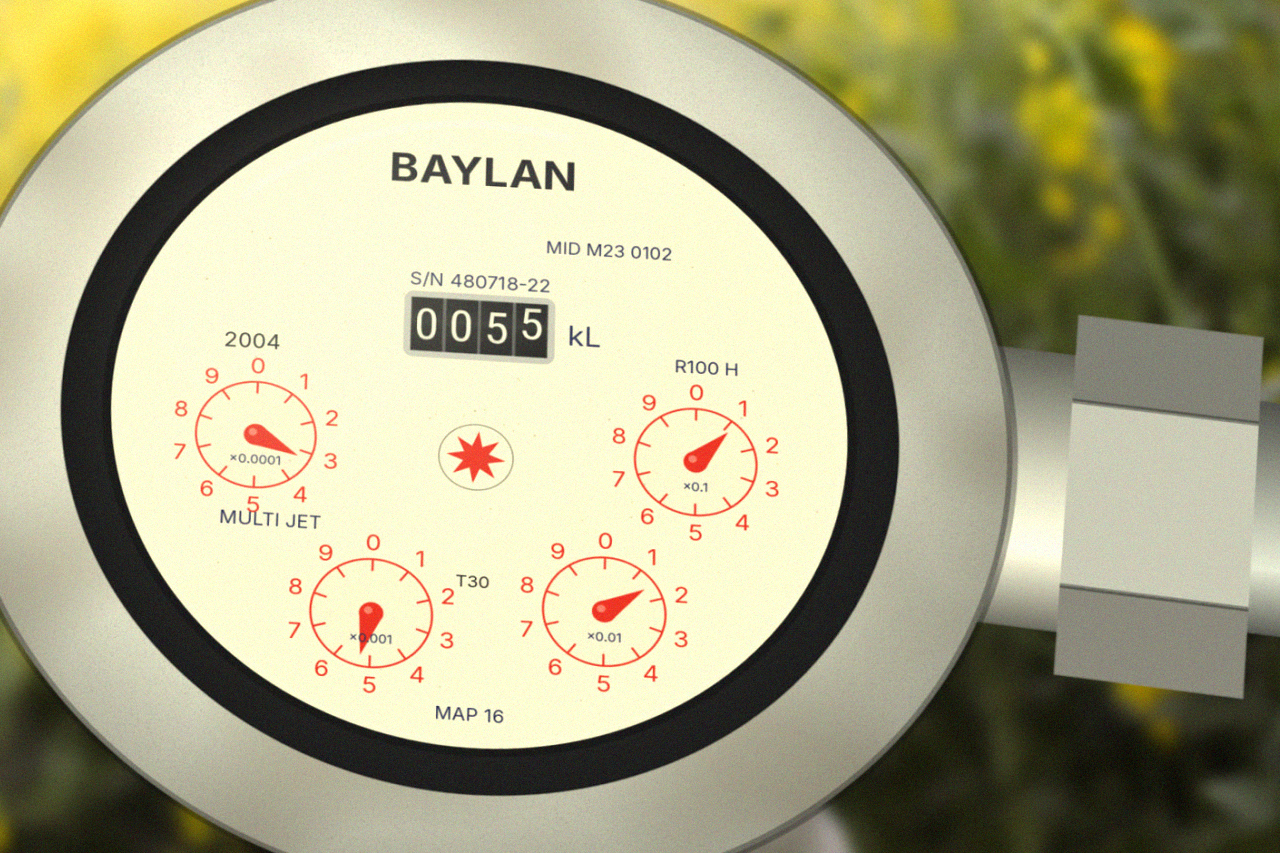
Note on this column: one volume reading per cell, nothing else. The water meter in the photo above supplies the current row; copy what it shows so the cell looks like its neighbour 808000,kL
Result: 55.1153,kL
